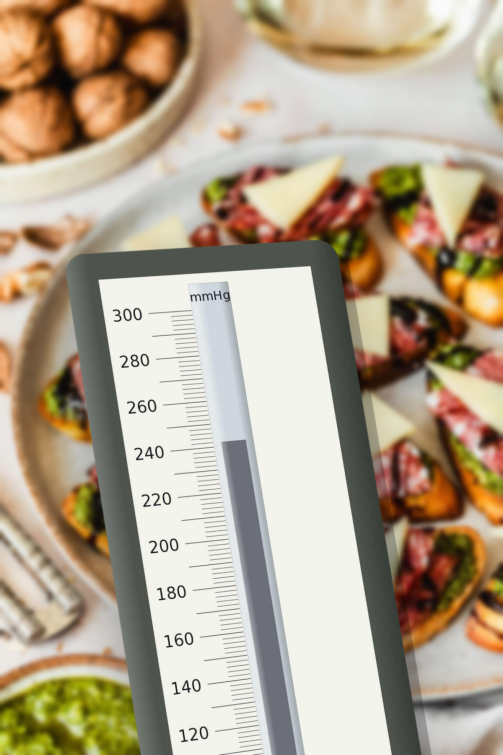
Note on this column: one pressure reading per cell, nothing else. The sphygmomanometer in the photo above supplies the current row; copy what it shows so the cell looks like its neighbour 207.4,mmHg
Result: 242,mmHg
